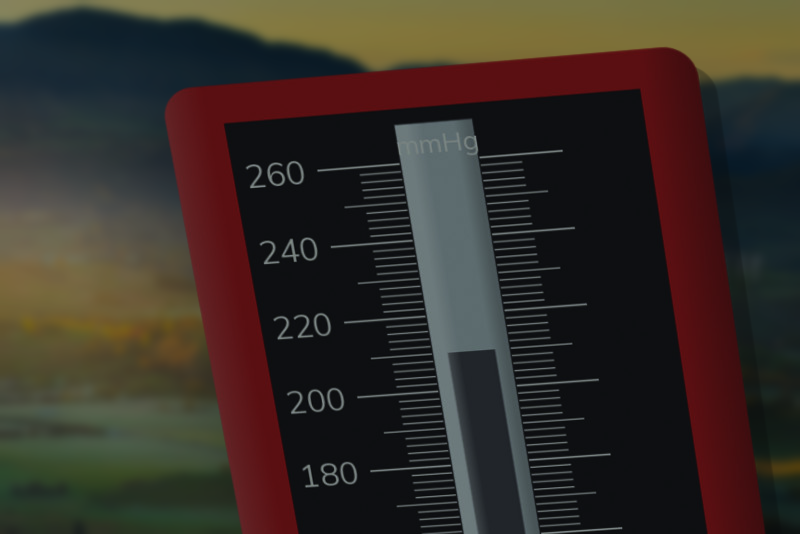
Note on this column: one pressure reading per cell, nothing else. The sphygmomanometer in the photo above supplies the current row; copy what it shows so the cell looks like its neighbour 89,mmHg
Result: 210,mmHg
